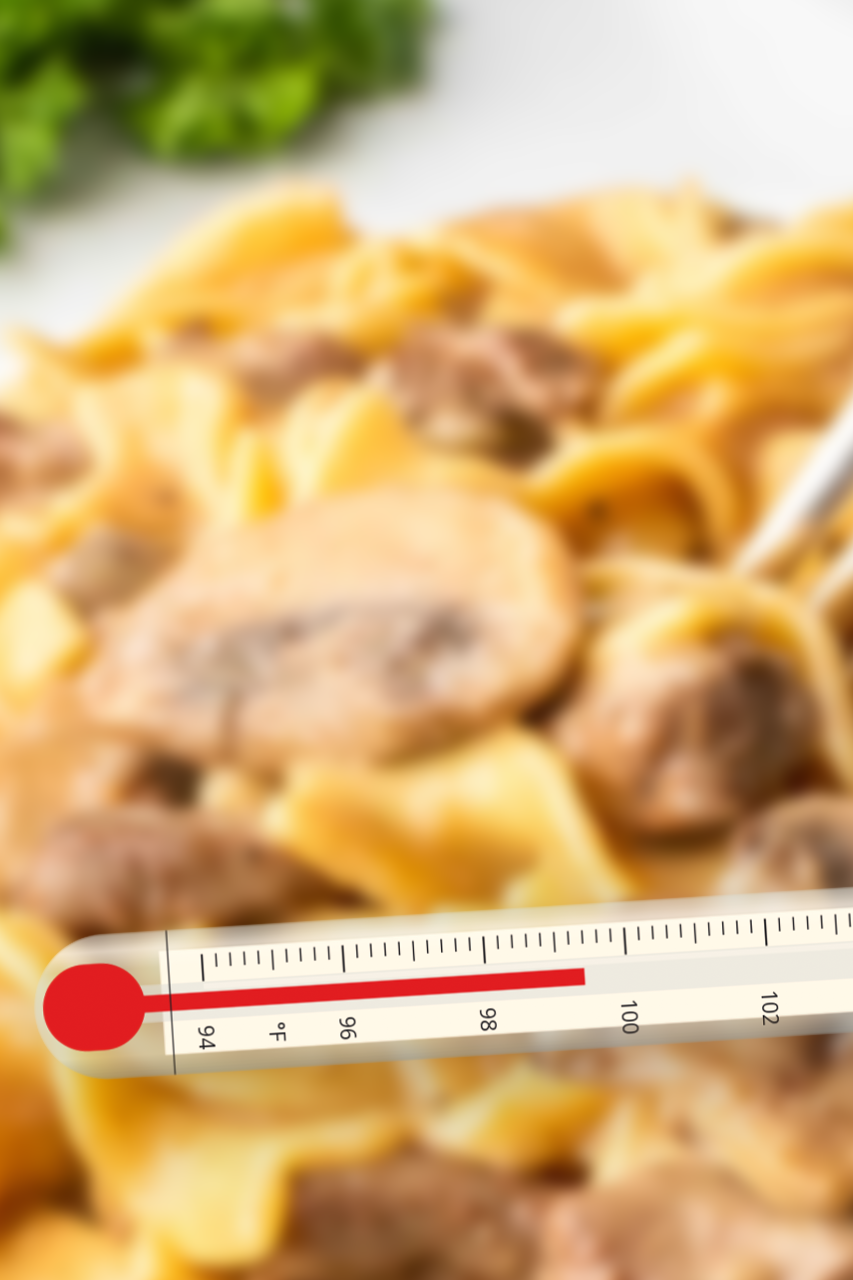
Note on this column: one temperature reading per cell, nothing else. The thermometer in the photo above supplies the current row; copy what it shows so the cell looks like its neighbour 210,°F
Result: 99.4,°F
